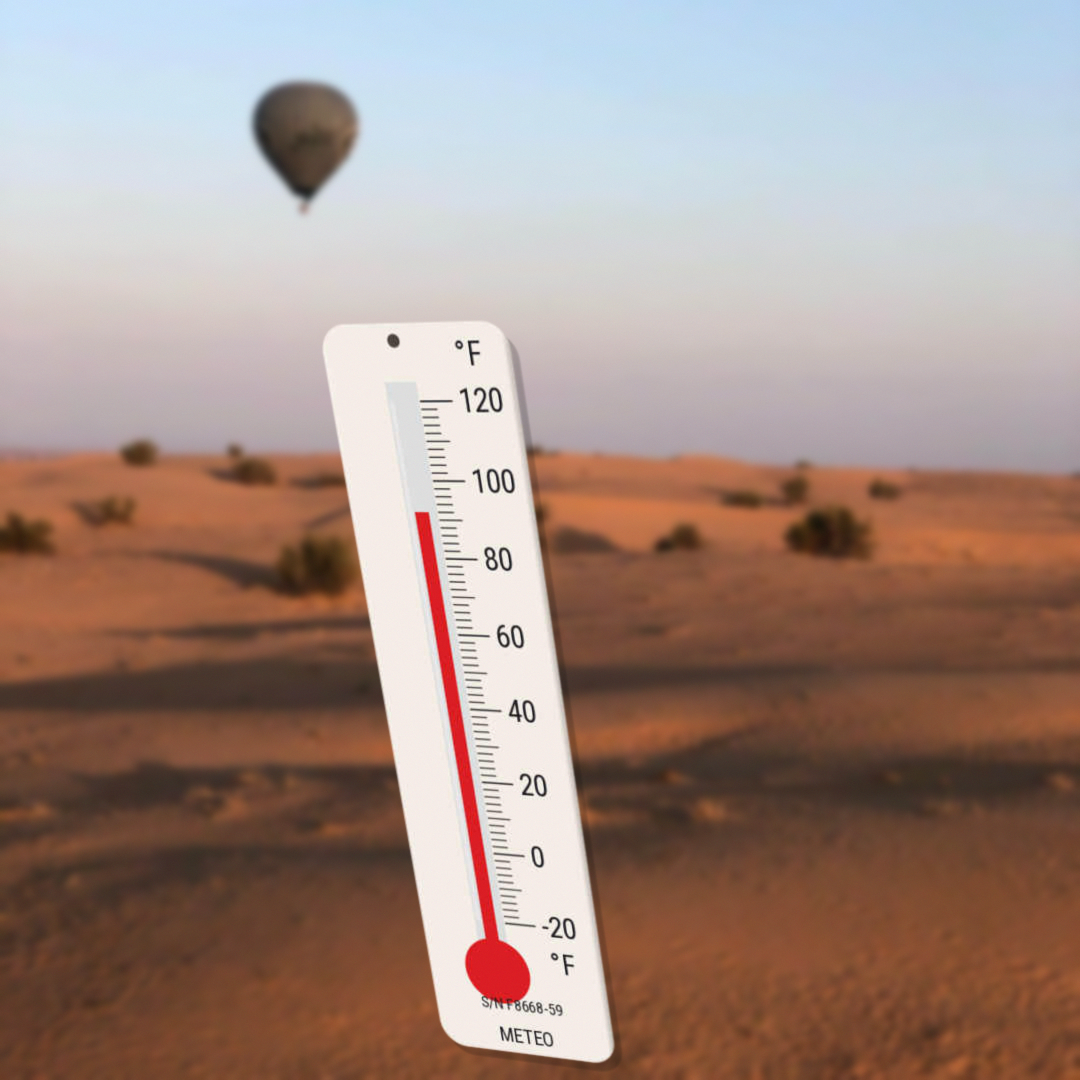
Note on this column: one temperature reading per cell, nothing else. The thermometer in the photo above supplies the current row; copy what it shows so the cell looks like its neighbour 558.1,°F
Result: 92,°F
